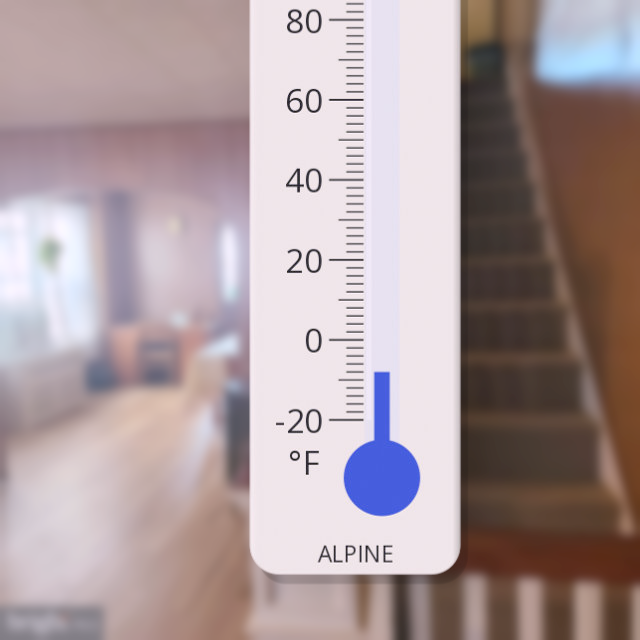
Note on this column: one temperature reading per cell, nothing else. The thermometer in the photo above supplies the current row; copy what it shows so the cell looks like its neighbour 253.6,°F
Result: -8,°F
